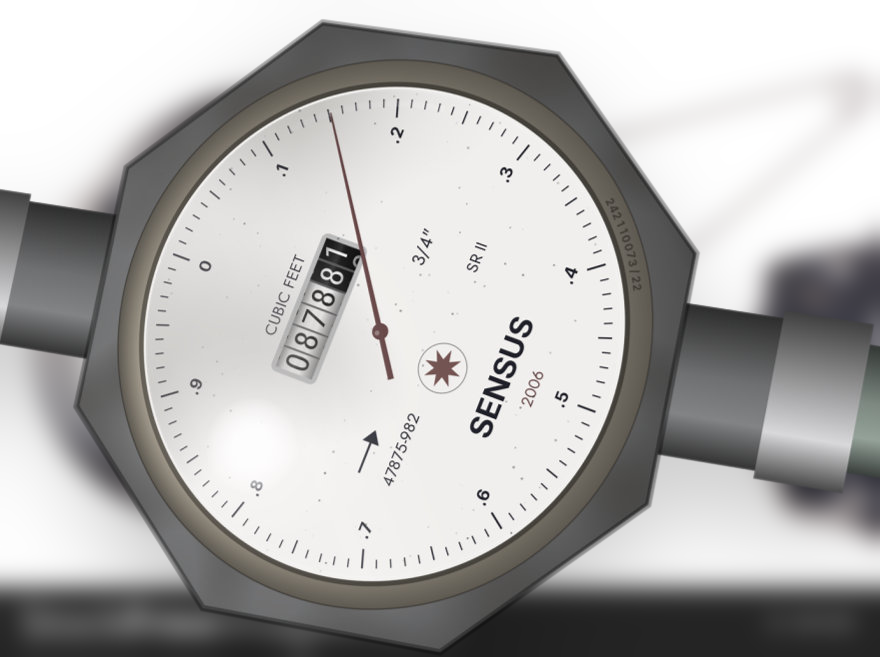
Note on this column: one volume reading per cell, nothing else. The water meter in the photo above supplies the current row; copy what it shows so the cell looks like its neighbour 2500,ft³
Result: 87881.15,ft³
